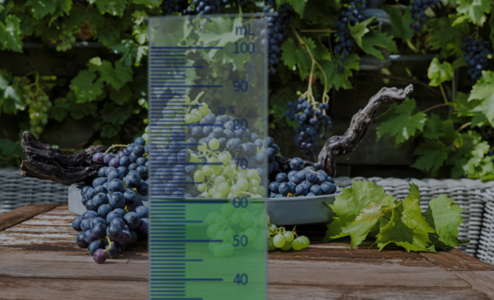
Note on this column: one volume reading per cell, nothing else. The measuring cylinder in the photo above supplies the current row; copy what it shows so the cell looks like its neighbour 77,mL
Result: 60,mL
